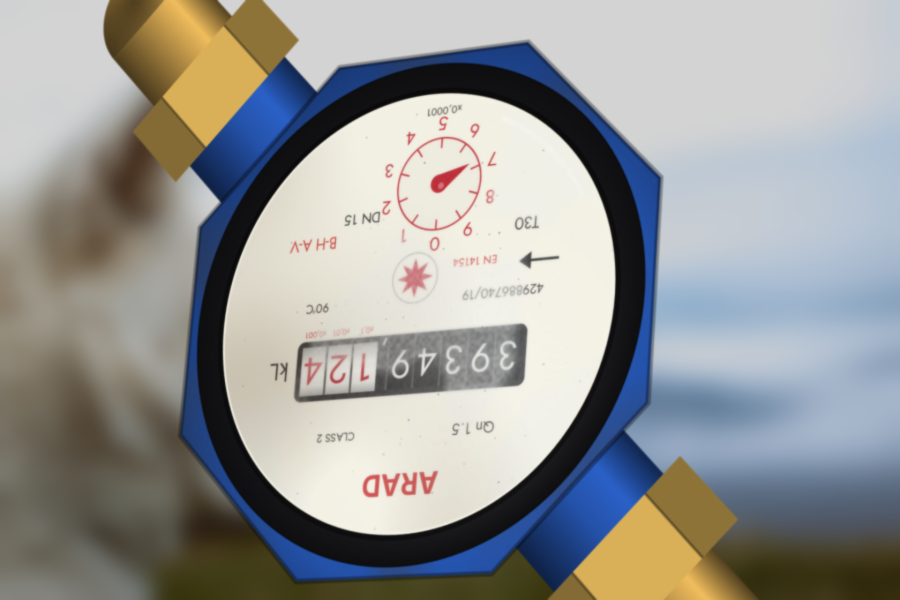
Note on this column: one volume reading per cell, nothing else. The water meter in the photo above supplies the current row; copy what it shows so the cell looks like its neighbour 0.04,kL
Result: 39349.1246,kL
